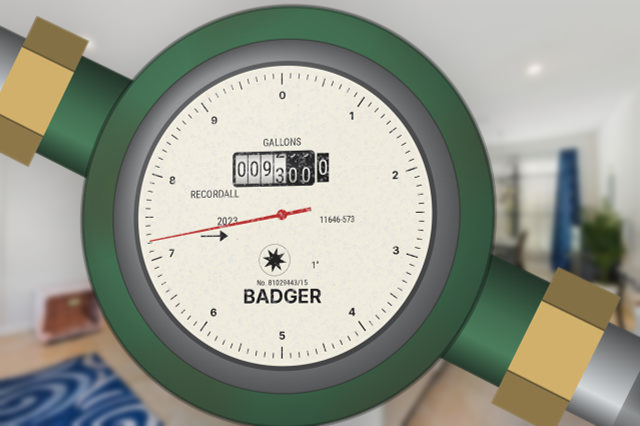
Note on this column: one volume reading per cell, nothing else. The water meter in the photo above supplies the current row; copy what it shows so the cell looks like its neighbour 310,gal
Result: 92997.2,gal
